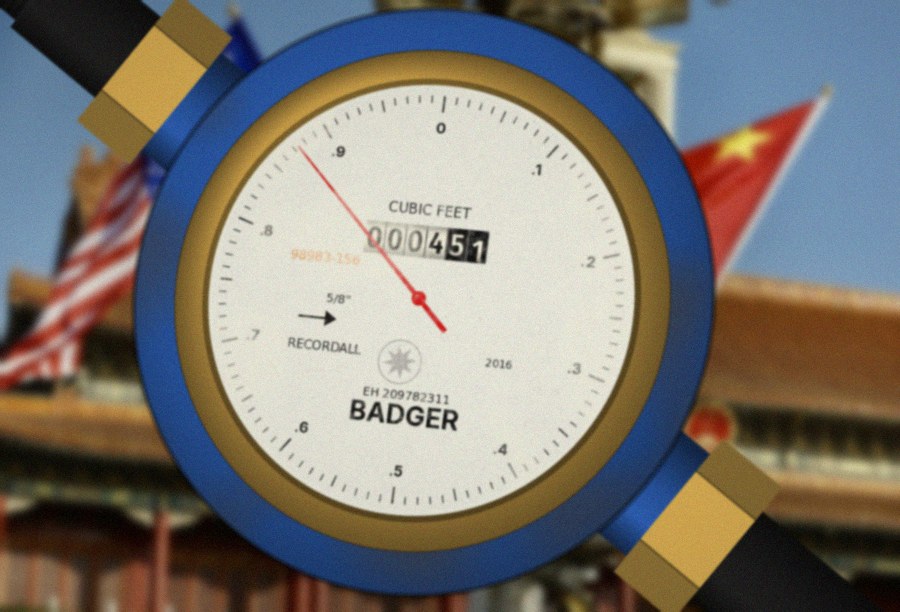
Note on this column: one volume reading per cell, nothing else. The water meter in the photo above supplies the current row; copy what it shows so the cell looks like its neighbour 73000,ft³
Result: 450.87,ft³
